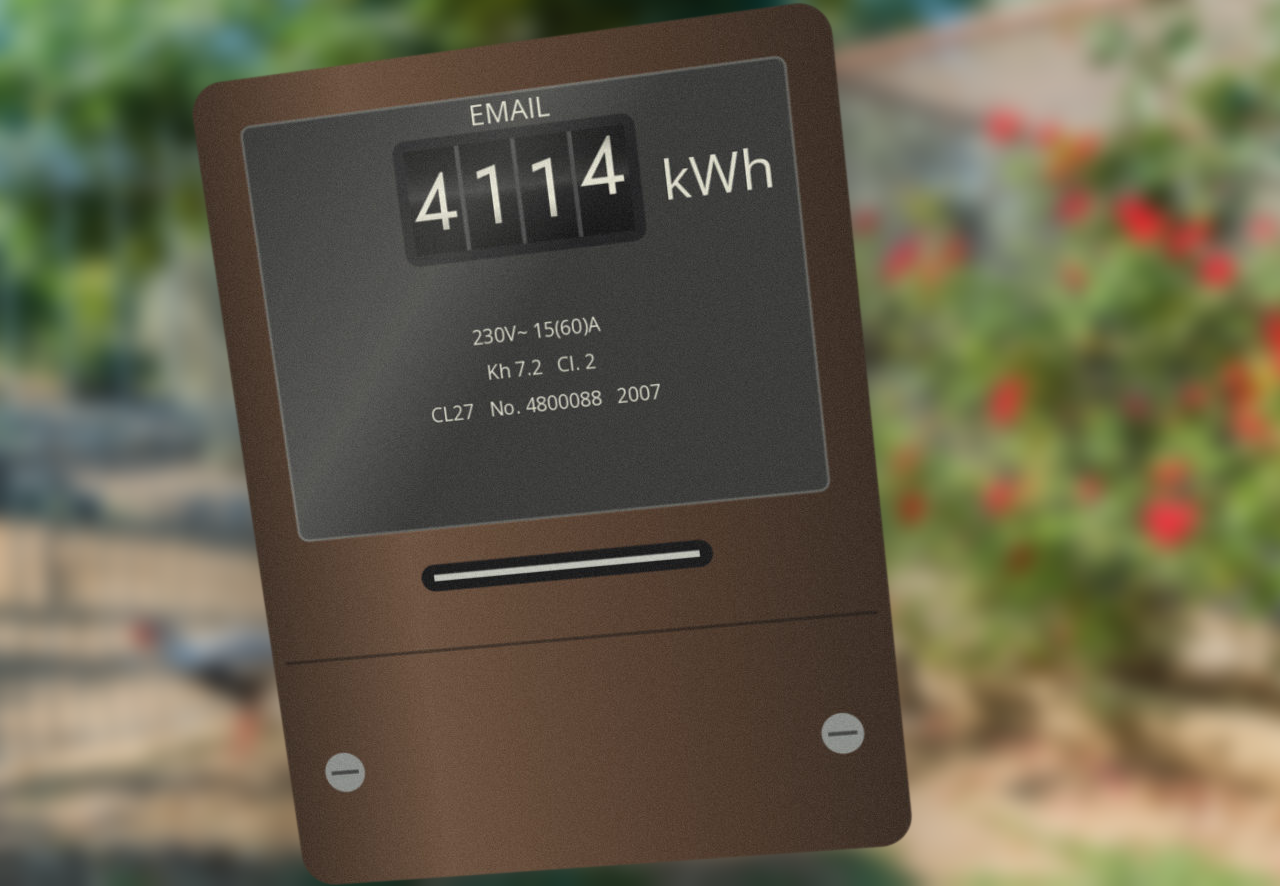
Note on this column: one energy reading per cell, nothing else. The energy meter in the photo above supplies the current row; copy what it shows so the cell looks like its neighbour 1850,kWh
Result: 4114,kWh
